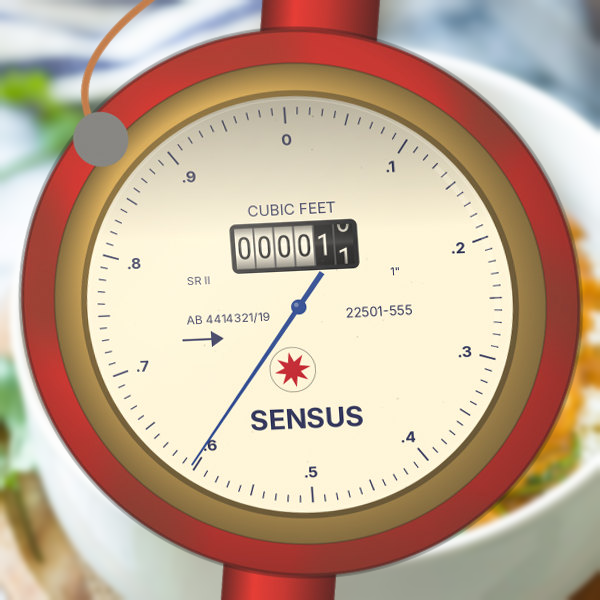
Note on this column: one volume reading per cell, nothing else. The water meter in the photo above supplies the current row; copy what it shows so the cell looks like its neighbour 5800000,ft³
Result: 10.60,ft³
